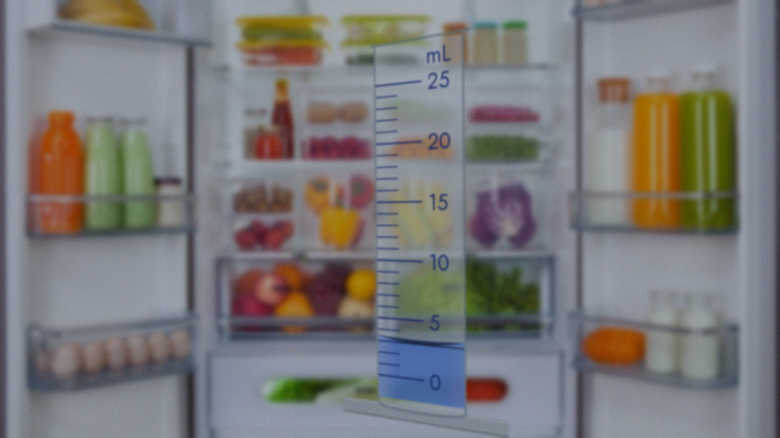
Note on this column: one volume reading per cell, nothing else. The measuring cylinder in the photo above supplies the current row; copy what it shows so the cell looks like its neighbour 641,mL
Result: 3,mL
